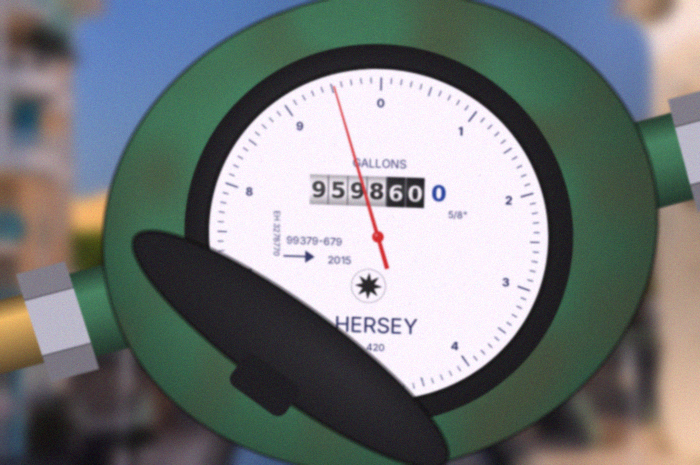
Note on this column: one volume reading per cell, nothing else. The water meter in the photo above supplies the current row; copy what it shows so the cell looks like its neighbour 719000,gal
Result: 9598599.5,gal
